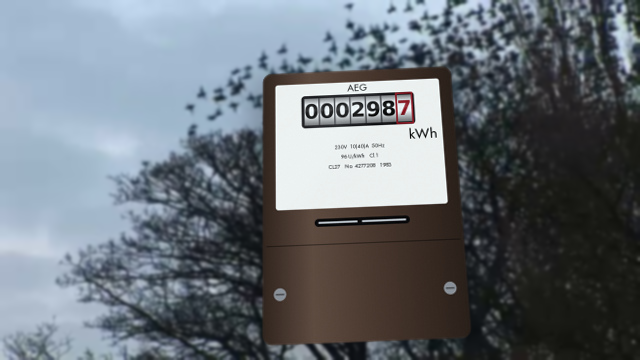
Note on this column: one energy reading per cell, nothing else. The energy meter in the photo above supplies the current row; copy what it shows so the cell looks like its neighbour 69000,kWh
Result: 298.7,kWh
